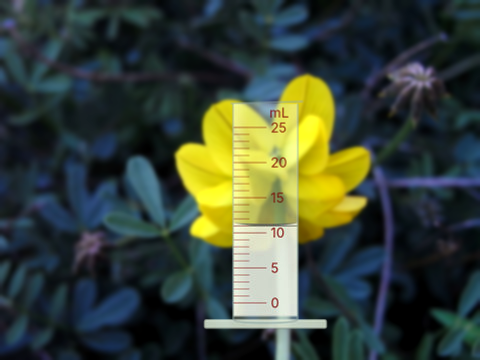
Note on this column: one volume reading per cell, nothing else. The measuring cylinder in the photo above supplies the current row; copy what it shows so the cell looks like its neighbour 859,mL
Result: 11,mL
